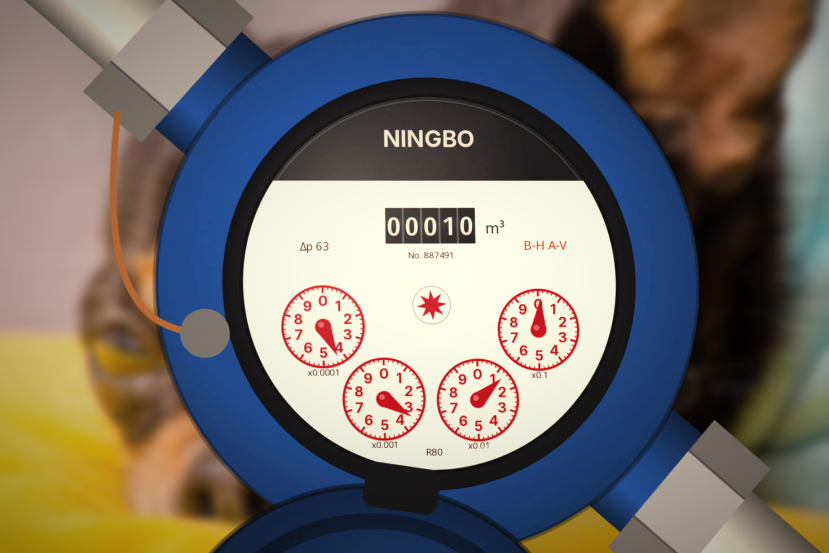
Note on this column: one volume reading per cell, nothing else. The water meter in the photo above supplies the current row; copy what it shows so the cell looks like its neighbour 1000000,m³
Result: 10.0134,m³
